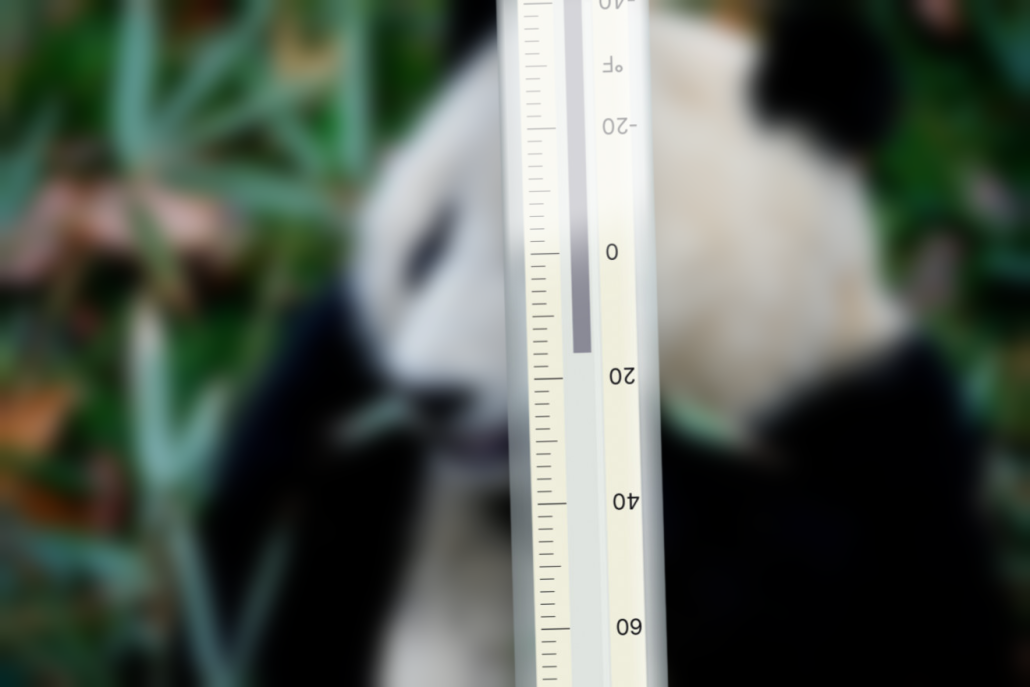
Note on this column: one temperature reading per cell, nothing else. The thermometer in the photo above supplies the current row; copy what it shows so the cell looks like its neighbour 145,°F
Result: 16,°F
